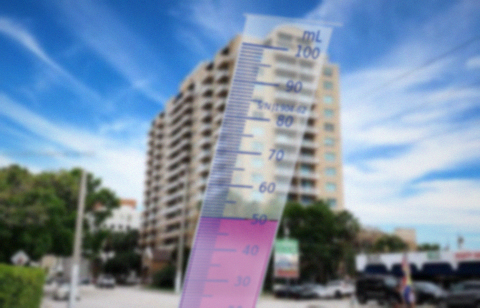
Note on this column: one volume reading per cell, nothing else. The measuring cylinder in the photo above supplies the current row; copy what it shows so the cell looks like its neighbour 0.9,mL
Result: 50,mL
